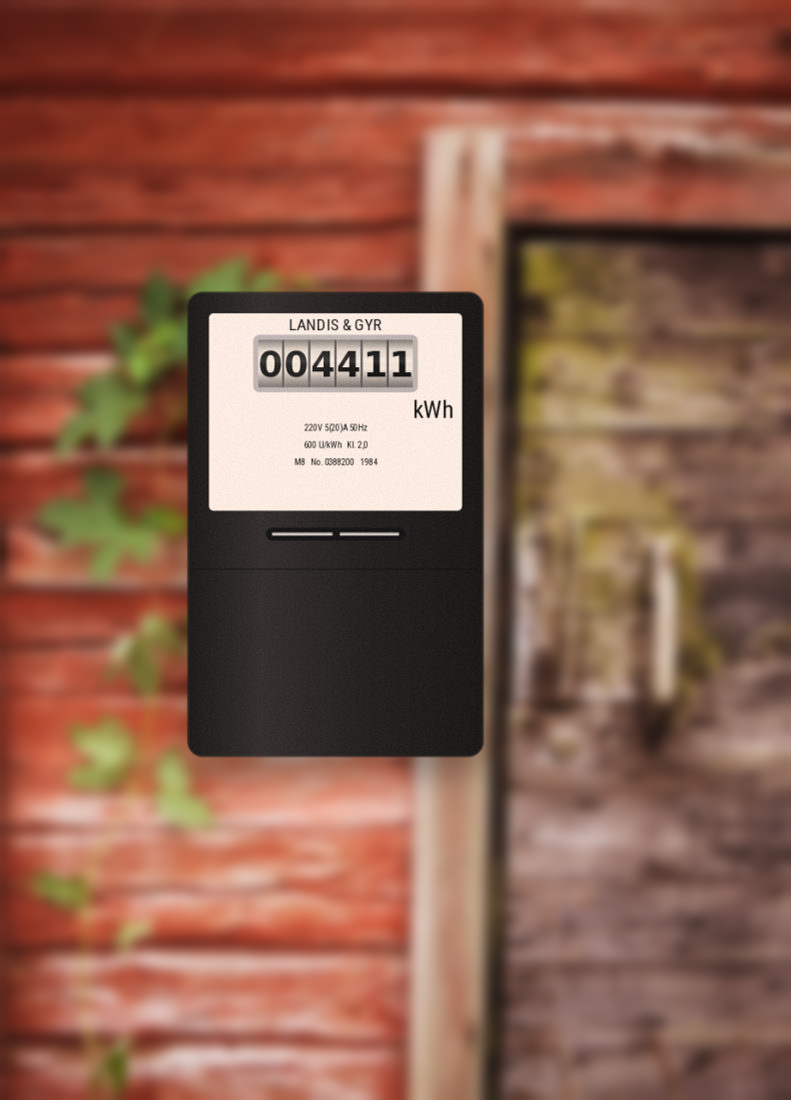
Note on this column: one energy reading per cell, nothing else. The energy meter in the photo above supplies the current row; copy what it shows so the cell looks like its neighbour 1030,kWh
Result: 4411,kWh
